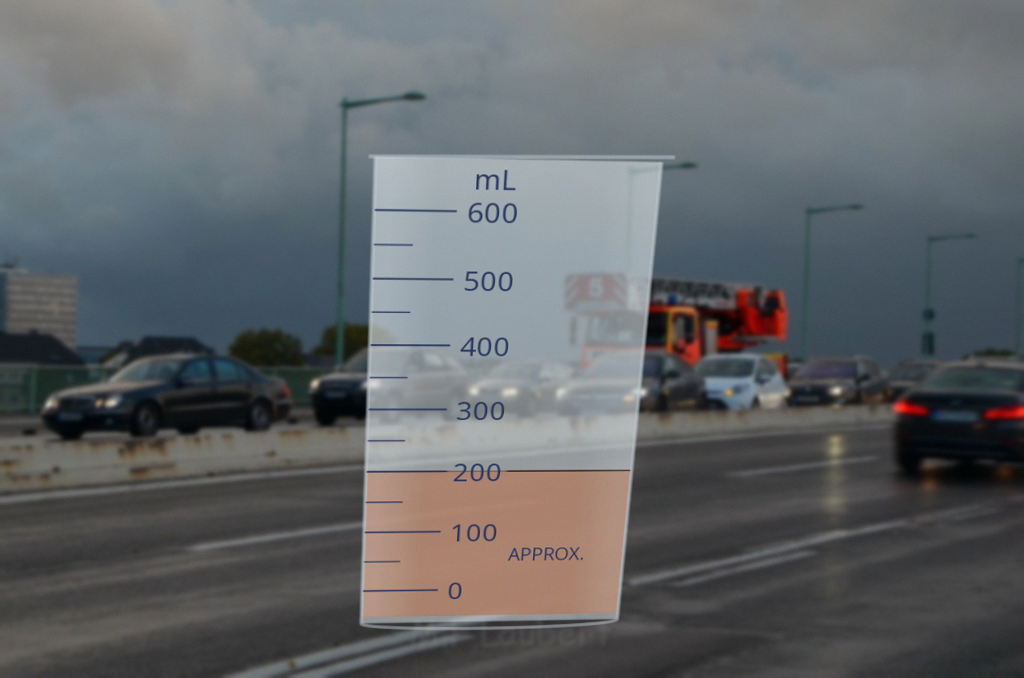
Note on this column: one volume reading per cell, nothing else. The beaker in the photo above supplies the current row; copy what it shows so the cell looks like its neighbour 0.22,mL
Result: 200,mL
